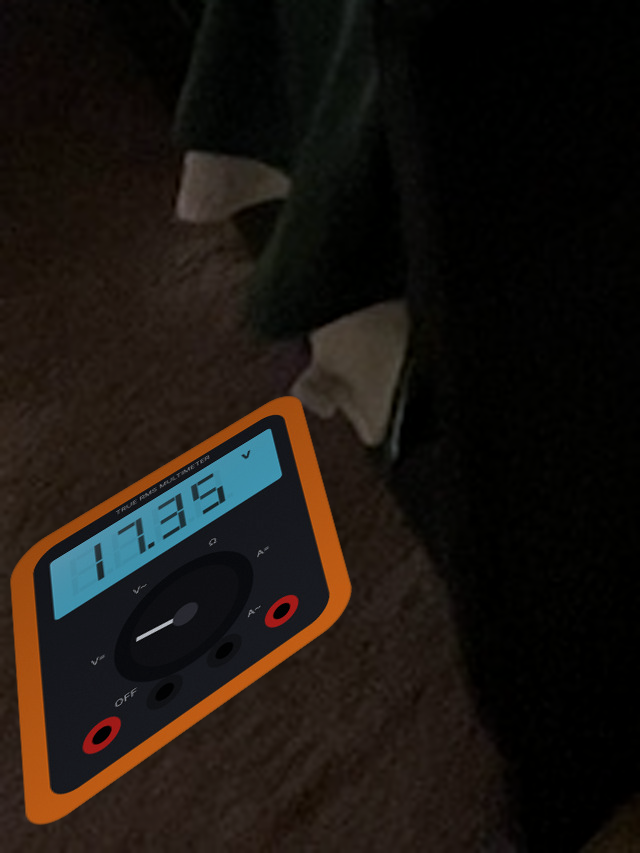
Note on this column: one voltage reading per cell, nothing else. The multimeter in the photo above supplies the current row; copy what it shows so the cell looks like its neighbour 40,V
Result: 17.35,V
